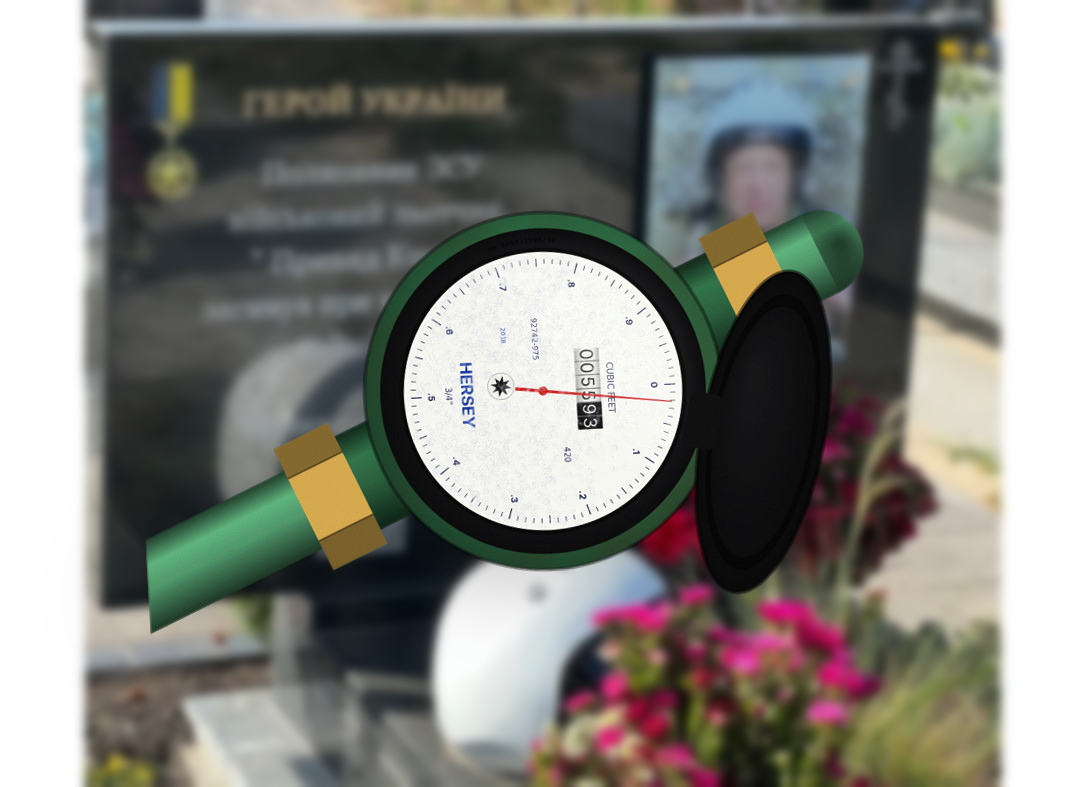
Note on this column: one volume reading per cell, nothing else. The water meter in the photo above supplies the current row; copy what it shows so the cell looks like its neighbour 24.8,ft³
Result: 5593.02,ft³
